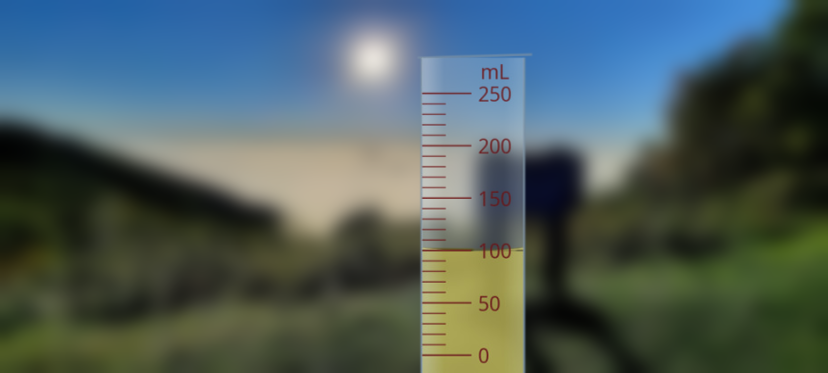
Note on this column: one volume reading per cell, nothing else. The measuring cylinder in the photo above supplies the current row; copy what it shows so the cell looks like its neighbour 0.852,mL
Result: 100,mL
